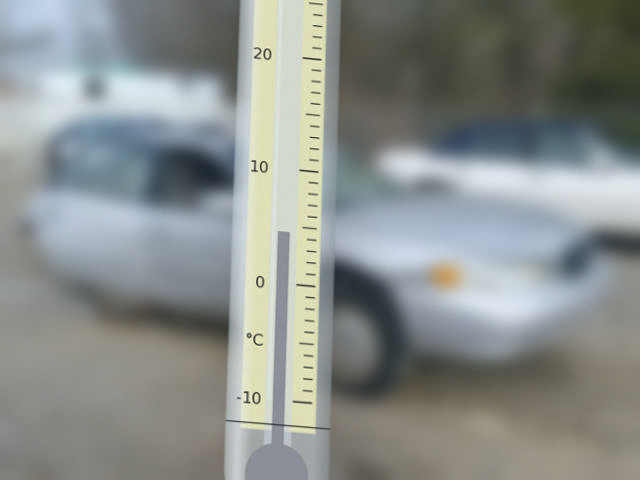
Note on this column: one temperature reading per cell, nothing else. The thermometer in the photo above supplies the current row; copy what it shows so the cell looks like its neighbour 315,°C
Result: 4.5,°C
